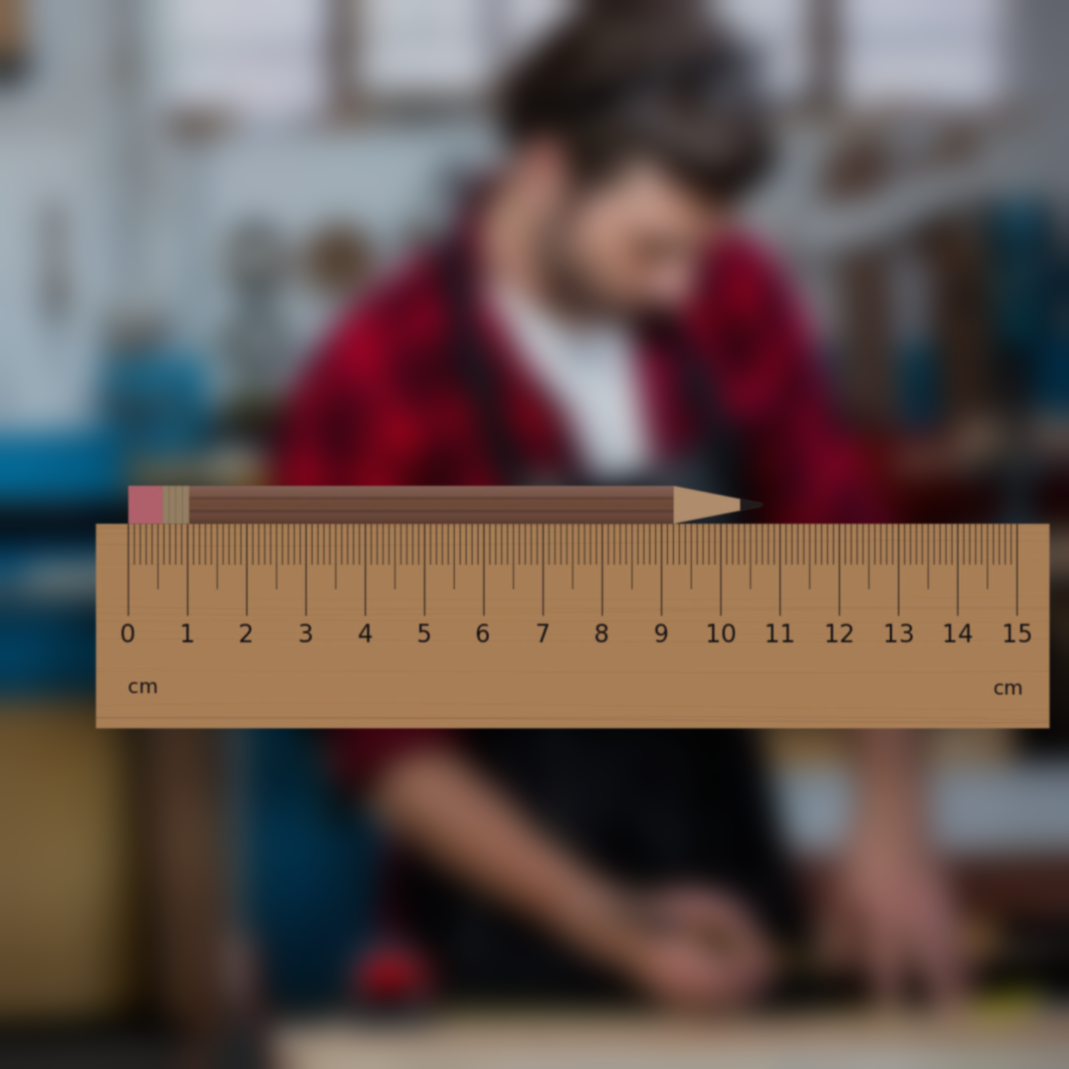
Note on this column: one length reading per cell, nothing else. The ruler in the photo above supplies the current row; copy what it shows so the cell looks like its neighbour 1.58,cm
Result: 10.7,cm
